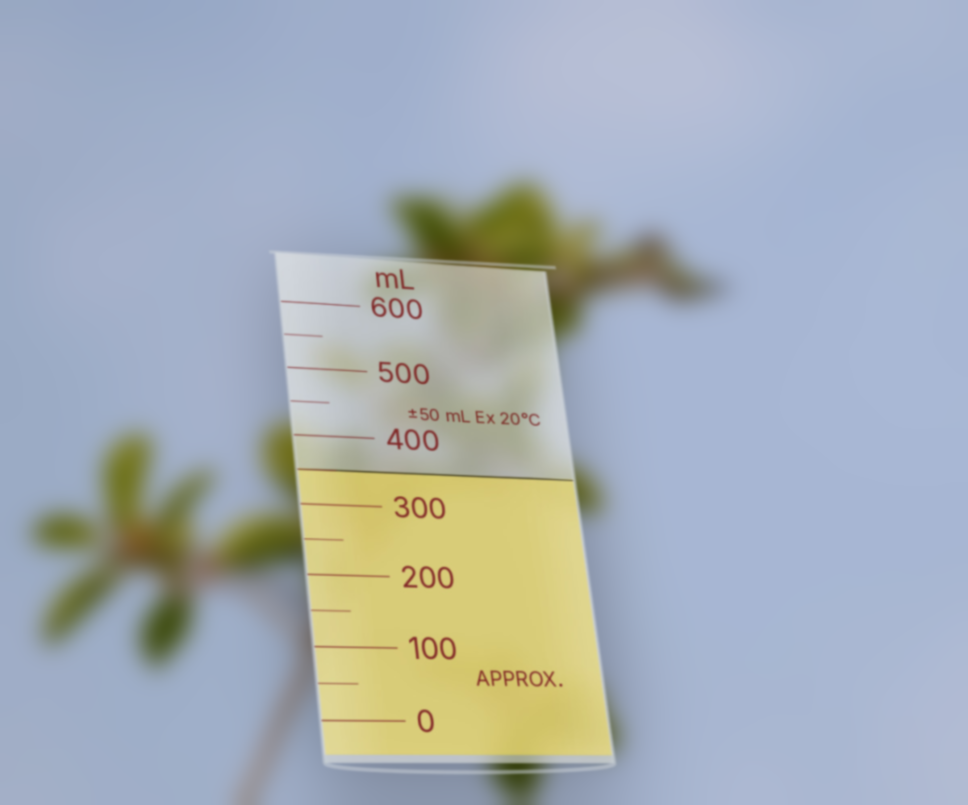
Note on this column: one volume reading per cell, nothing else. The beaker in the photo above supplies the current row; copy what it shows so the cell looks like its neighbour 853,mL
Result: 350,mL
